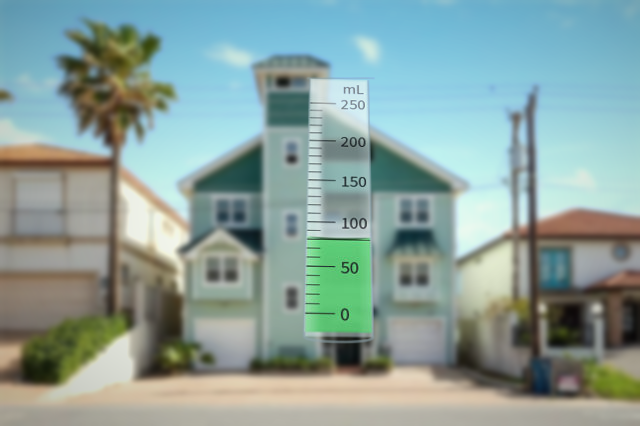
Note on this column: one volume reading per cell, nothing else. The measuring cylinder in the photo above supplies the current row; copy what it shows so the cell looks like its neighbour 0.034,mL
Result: 80,mL
